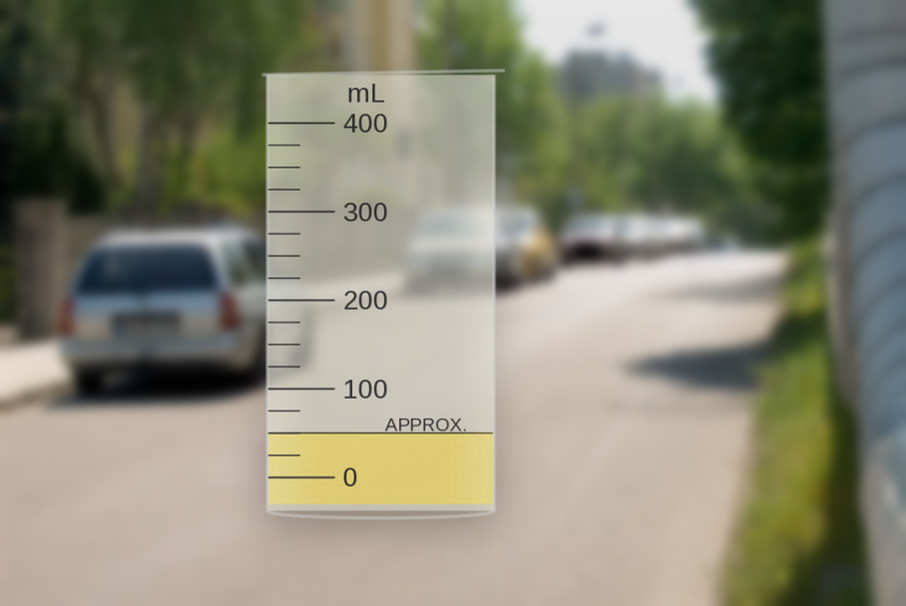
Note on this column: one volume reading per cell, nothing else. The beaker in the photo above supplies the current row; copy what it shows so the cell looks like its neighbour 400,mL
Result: 50,mL
